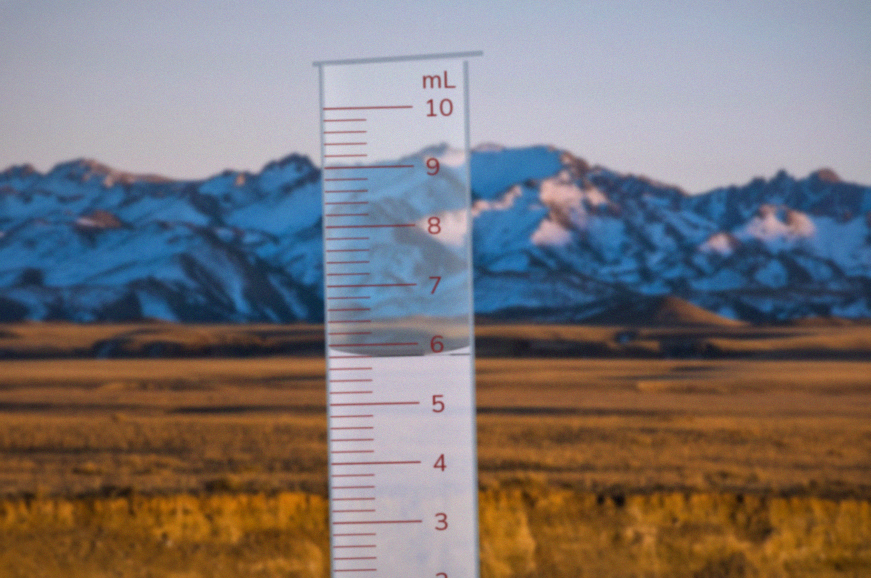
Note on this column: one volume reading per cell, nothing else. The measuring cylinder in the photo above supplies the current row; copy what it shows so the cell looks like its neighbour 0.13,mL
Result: 5.8,mL
